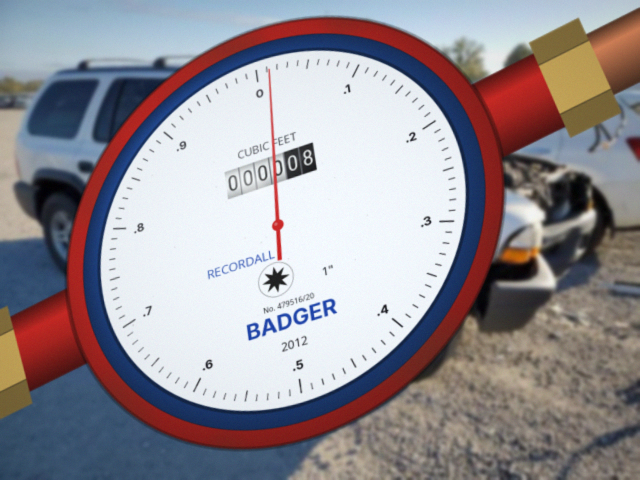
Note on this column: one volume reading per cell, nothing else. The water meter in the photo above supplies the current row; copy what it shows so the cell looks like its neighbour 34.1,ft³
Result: 8.01,ft³
